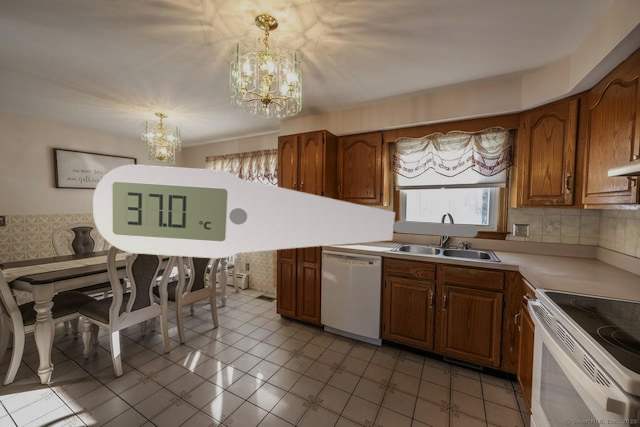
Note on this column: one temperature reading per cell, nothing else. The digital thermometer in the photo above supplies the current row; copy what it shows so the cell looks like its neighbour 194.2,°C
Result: 37.0,°C
